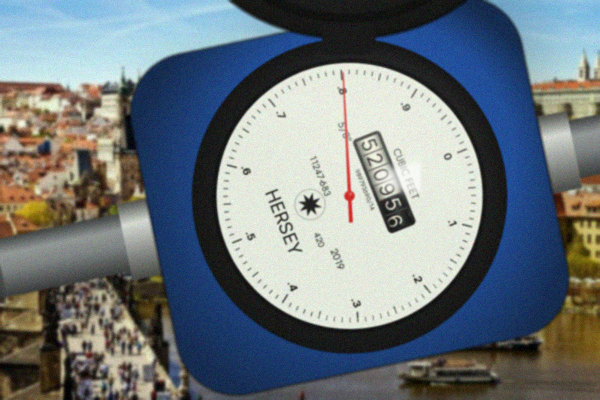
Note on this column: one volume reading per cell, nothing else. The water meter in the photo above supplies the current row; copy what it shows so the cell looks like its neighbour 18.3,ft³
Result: 520955.80,ft³
